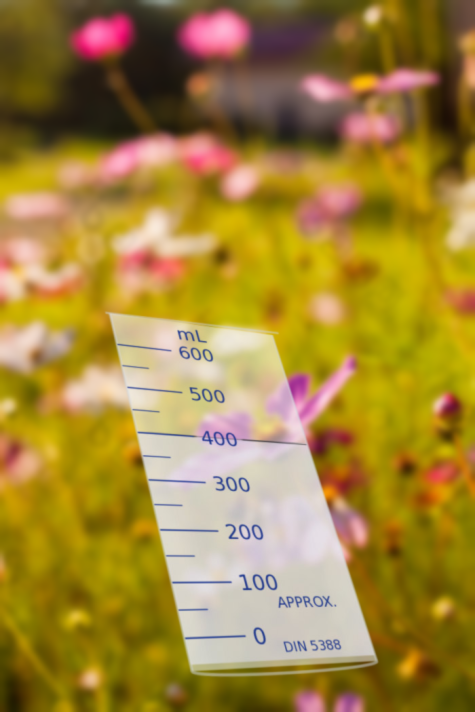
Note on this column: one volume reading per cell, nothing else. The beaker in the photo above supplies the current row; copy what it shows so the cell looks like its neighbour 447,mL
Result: 400,mL
